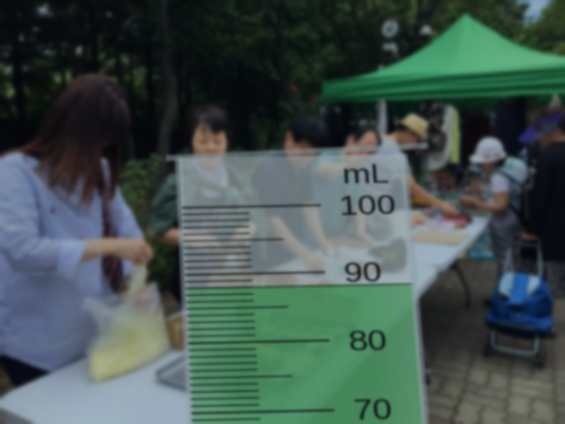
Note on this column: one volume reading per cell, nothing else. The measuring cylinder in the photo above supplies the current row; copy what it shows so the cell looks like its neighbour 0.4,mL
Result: 88,mL
